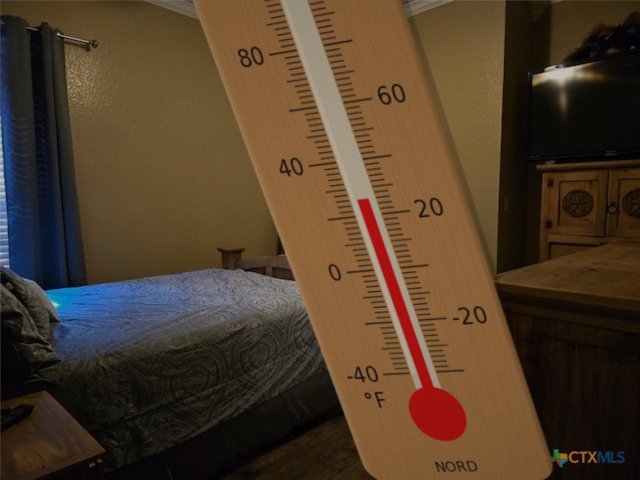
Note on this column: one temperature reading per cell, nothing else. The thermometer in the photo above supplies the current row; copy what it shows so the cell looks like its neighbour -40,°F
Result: 26,°F
